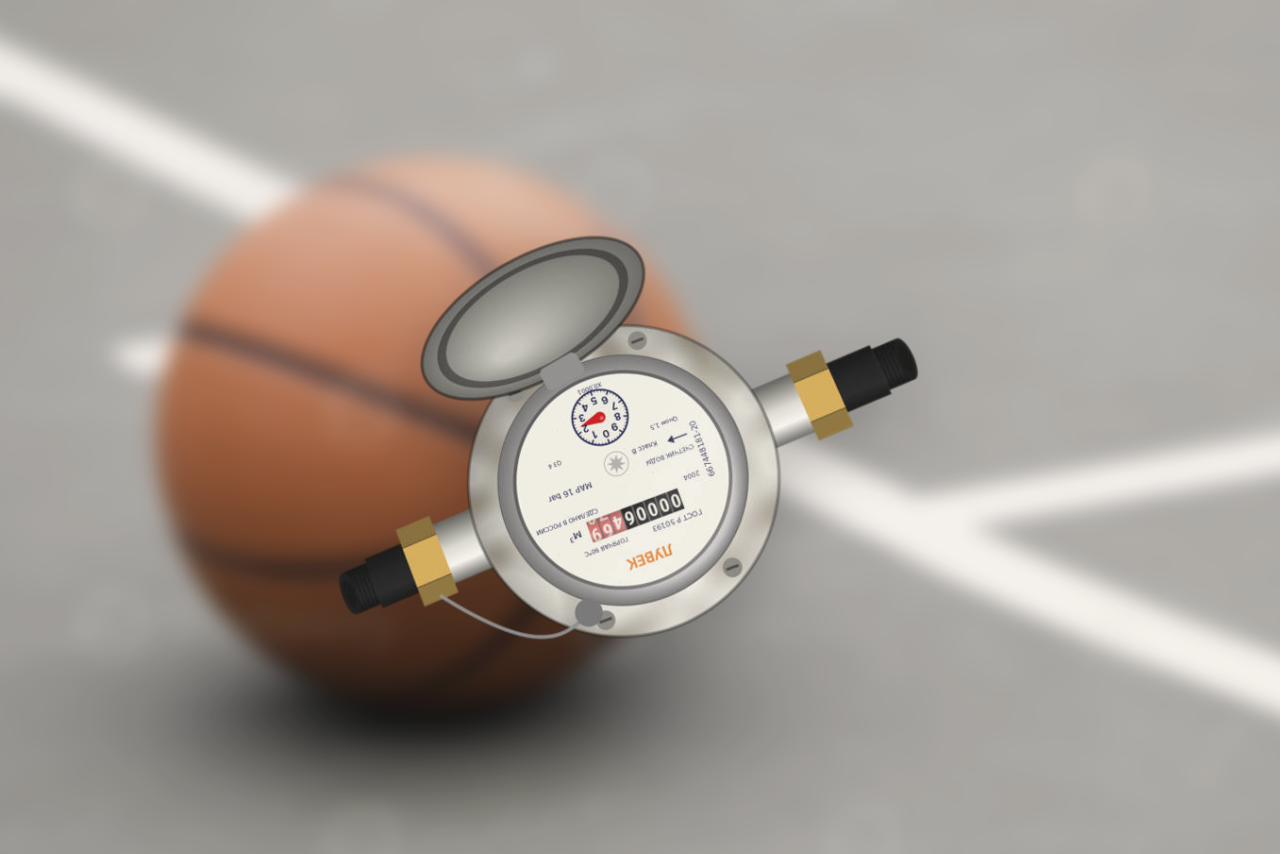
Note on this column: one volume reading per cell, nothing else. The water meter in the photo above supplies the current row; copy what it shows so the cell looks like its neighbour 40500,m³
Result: 6.4692,m³
